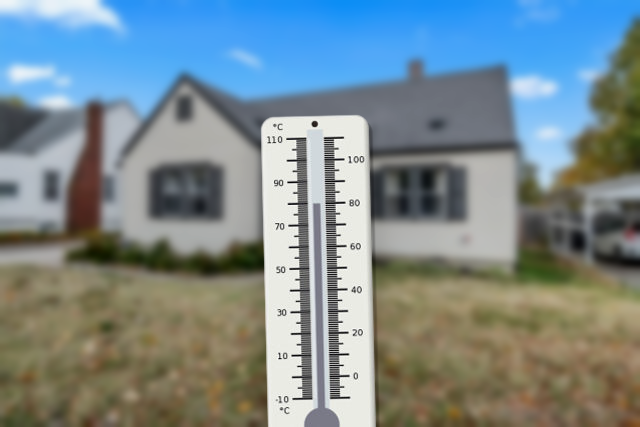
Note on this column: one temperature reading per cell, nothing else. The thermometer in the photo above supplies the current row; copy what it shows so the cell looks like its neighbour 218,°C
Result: 80,°C
